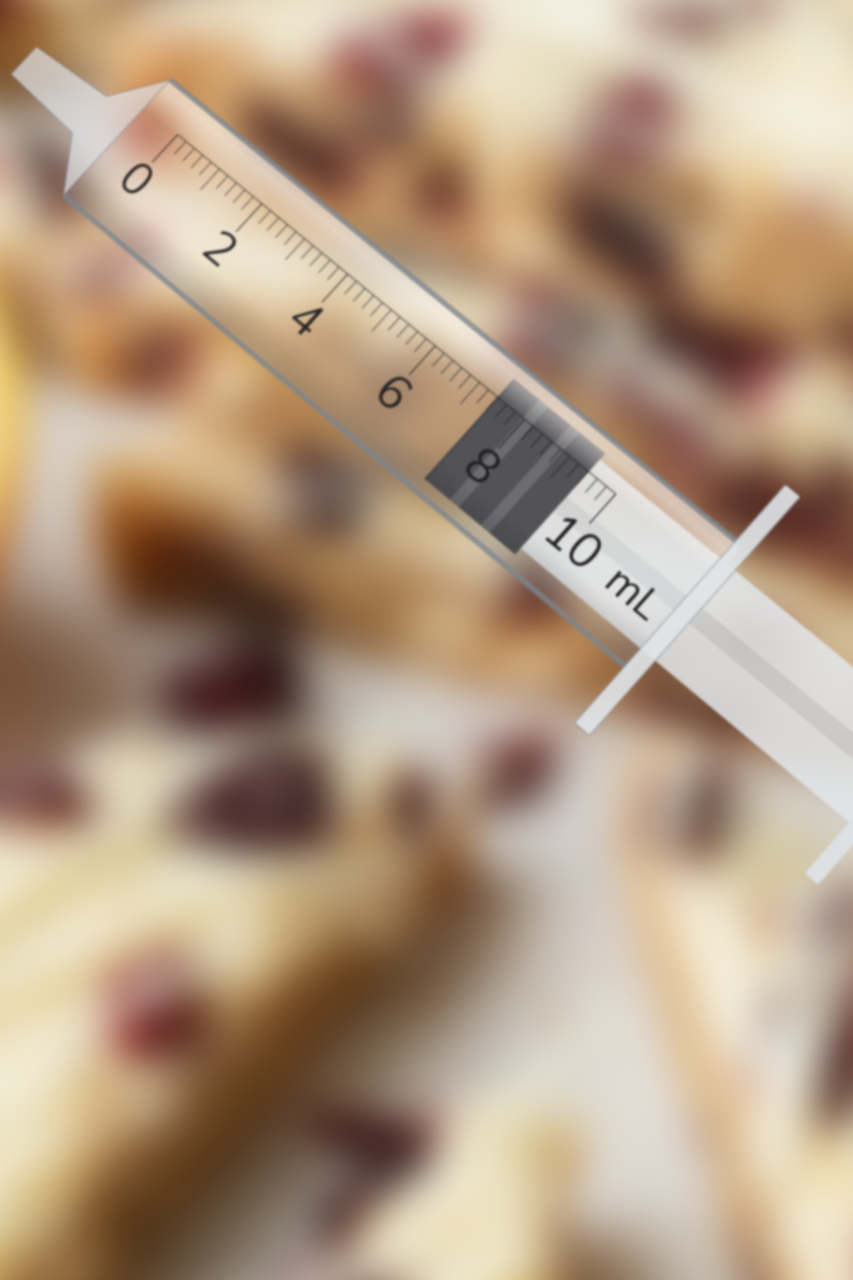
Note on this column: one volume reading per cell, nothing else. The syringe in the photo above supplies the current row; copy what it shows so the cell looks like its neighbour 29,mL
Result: 7.4,mL
